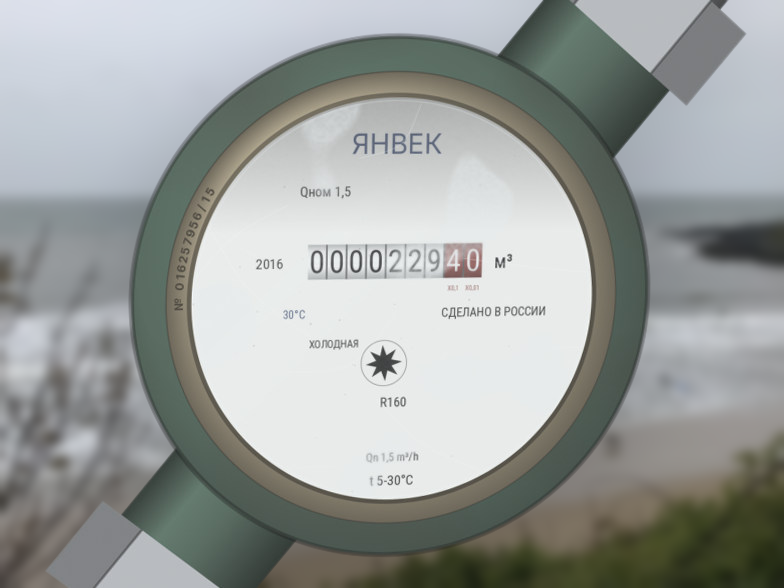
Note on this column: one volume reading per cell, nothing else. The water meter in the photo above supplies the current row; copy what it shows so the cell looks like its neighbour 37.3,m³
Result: 229.40,m³
